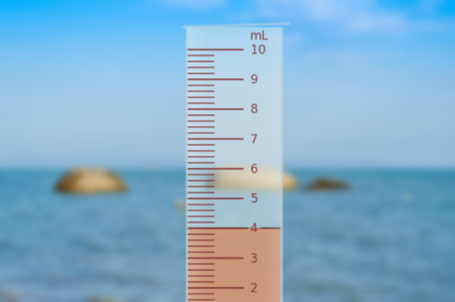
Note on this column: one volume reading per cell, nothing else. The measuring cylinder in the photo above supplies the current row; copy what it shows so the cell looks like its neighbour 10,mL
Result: 4,mL
